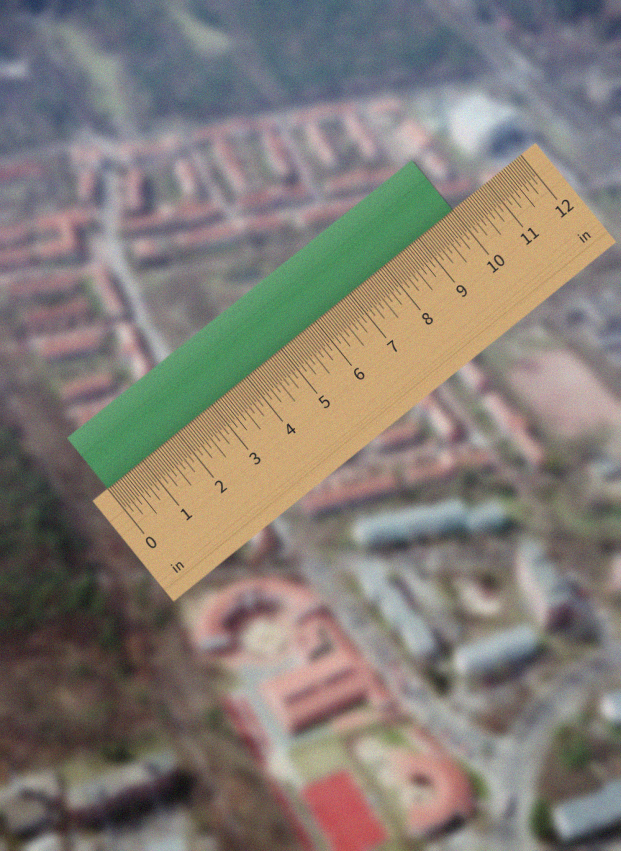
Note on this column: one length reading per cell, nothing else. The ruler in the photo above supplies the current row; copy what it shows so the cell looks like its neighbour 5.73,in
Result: 10,in
